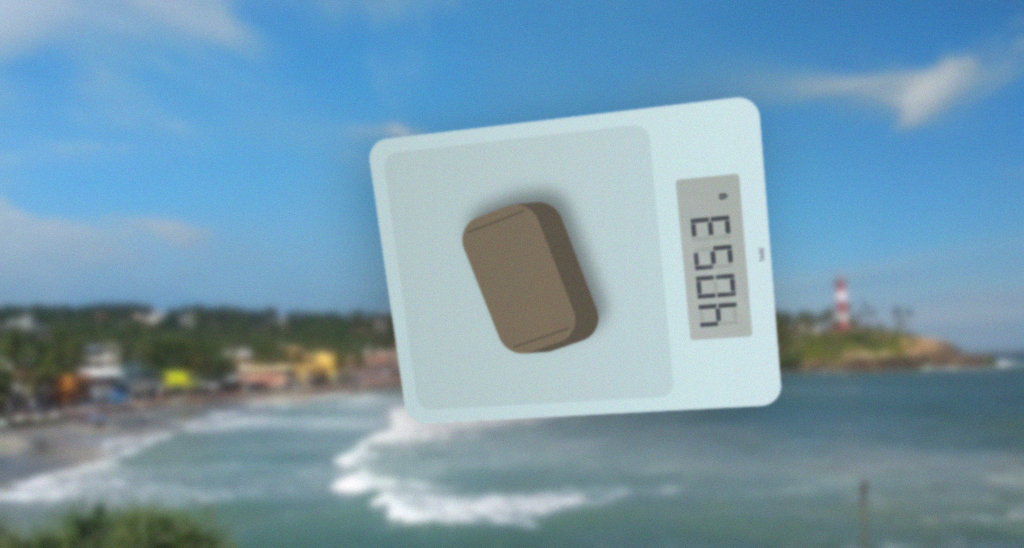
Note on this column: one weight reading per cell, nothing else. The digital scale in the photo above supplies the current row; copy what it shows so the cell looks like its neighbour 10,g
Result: 4053,g
